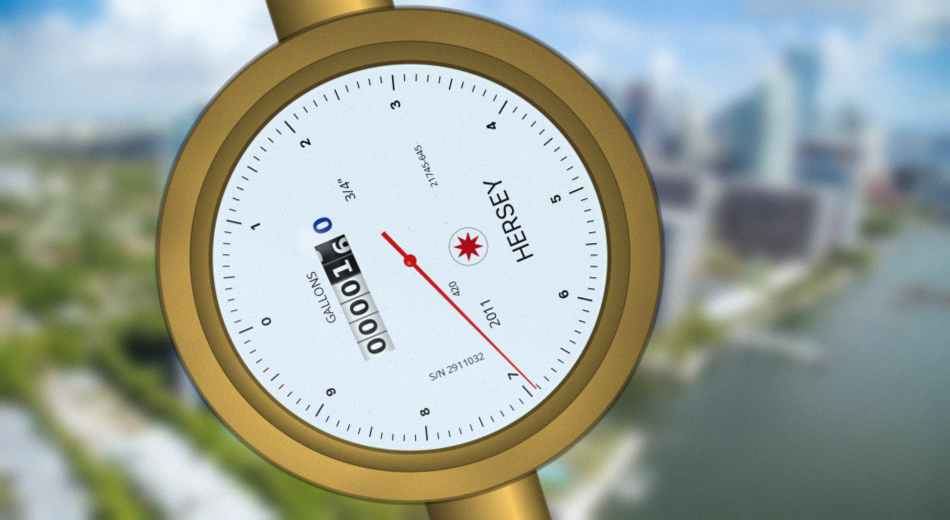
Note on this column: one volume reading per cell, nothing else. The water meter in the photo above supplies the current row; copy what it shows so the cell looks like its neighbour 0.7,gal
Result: 156.9,gal
